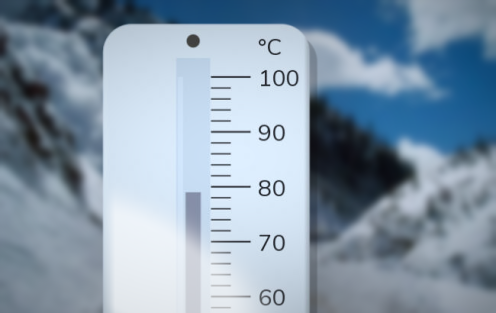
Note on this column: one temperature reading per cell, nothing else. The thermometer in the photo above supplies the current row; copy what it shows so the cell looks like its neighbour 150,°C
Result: 79,°C
